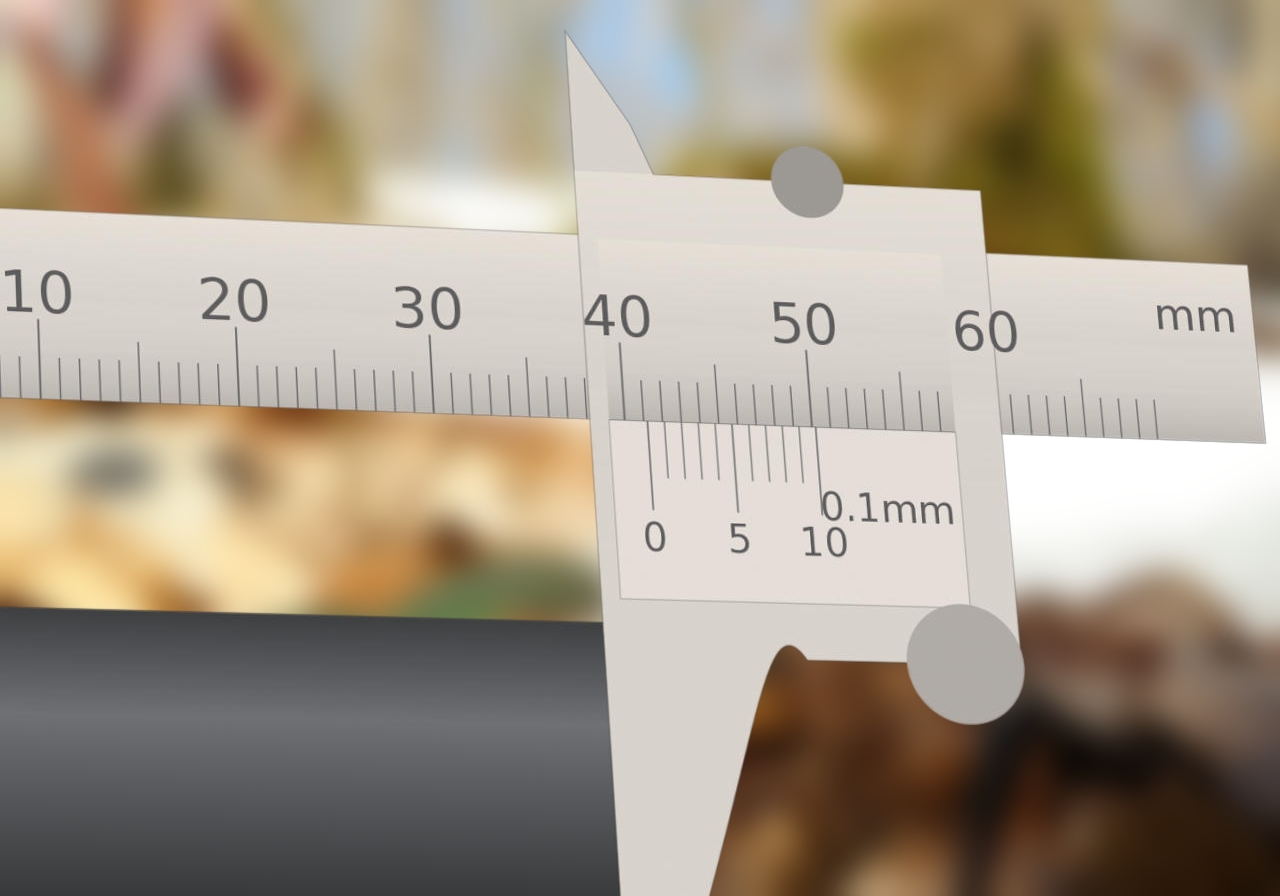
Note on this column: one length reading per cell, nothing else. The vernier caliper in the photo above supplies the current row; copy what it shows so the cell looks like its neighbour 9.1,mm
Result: 41.2,mm
